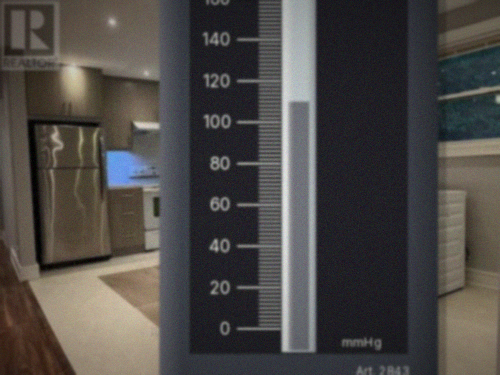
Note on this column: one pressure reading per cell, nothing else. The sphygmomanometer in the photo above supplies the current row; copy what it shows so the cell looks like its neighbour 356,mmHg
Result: 110,mmHg
